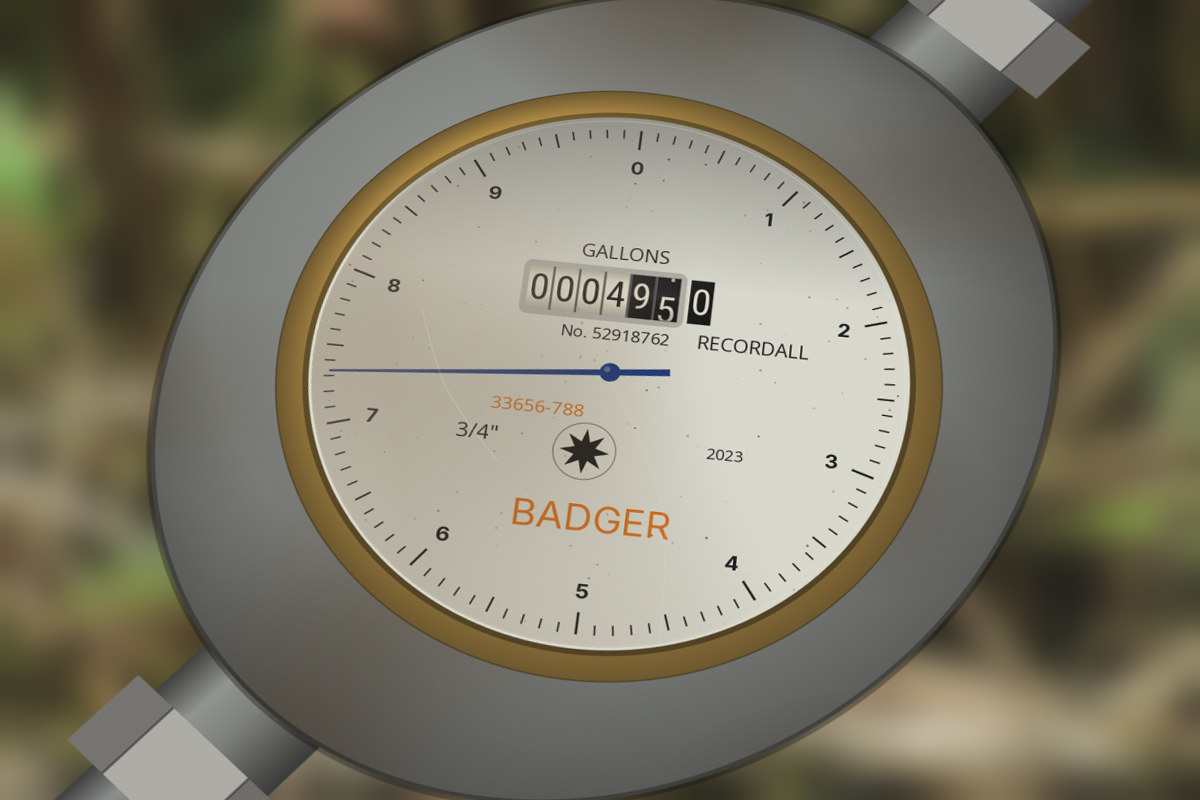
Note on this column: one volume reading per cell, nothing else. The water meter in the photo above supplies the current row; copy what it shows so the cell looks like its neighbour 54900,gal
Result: 4947.3,gal
